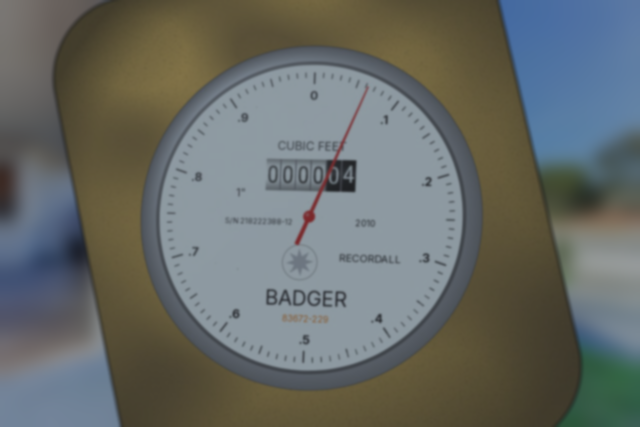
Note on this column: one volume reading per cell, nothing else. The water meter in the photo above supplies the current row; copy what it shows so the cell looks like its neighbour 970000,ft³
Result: 4.06,ft³
